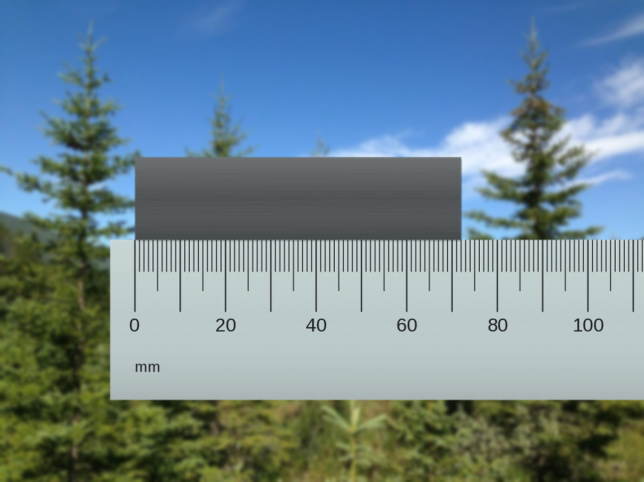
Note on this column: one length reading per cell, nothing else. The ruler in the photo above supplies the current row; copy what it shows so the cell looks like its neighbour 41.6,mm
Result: 72,mm
